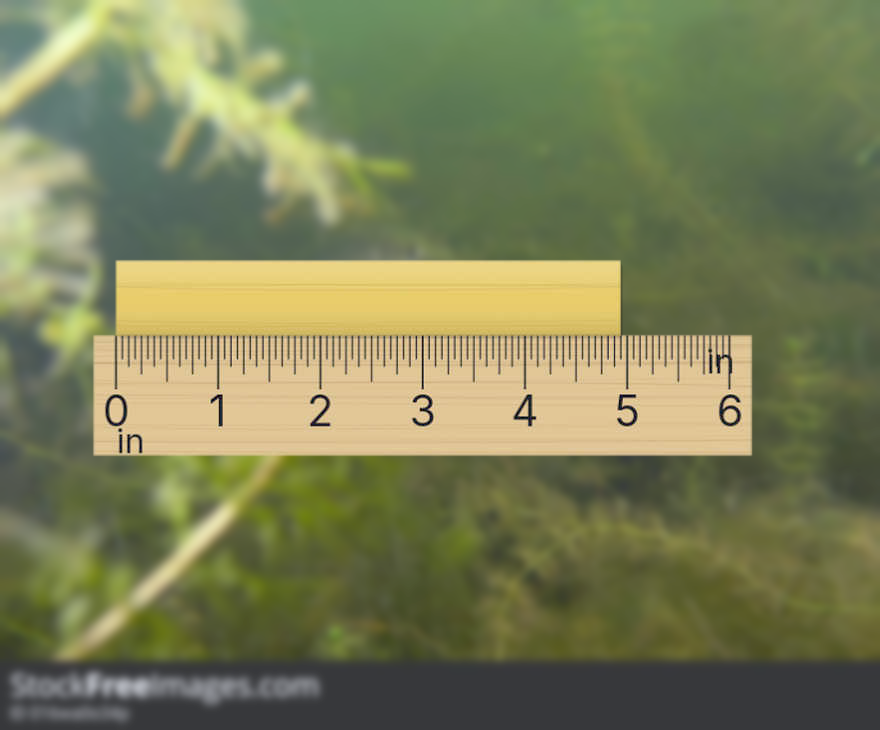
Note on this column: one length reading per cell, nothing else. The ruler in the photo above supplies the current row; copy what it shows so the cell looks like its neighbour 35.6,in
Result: 4.9375,in
